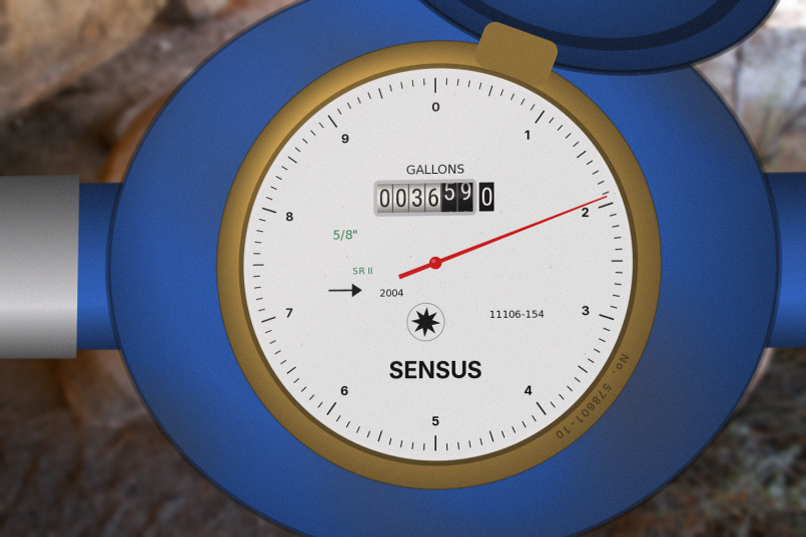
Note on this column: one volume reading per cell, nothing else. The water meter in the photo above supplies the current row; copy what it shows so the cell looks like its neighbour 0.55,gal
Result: 36591.9,gal
